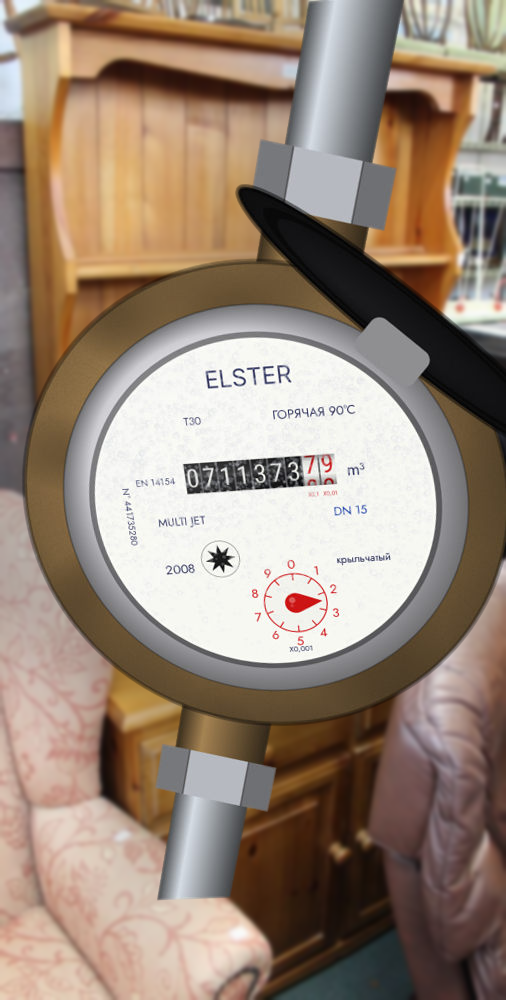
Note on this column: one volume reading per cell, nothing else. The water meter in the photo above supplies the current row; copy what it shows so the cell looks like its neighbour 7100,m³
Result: 711373.792,m³
